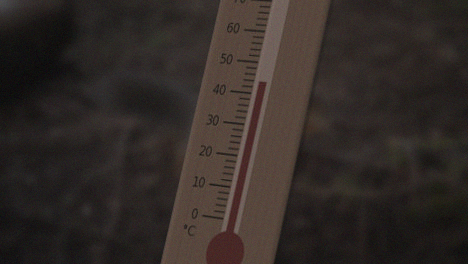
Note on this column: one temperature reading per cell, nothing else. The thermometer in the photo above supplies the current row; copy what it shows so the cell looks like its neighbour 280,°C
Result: 44,°C
